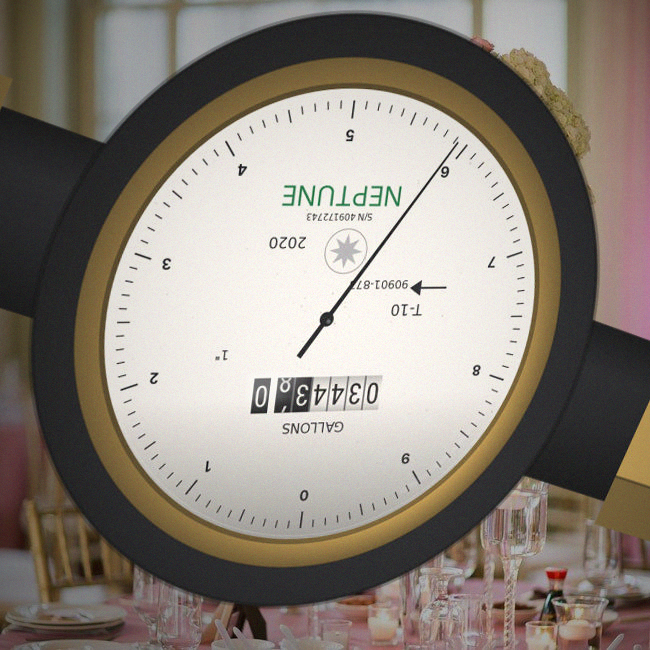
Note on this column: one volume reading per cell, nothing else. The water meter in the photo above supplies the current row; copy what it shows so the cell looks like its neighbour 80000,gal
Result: 344375.9,gal
